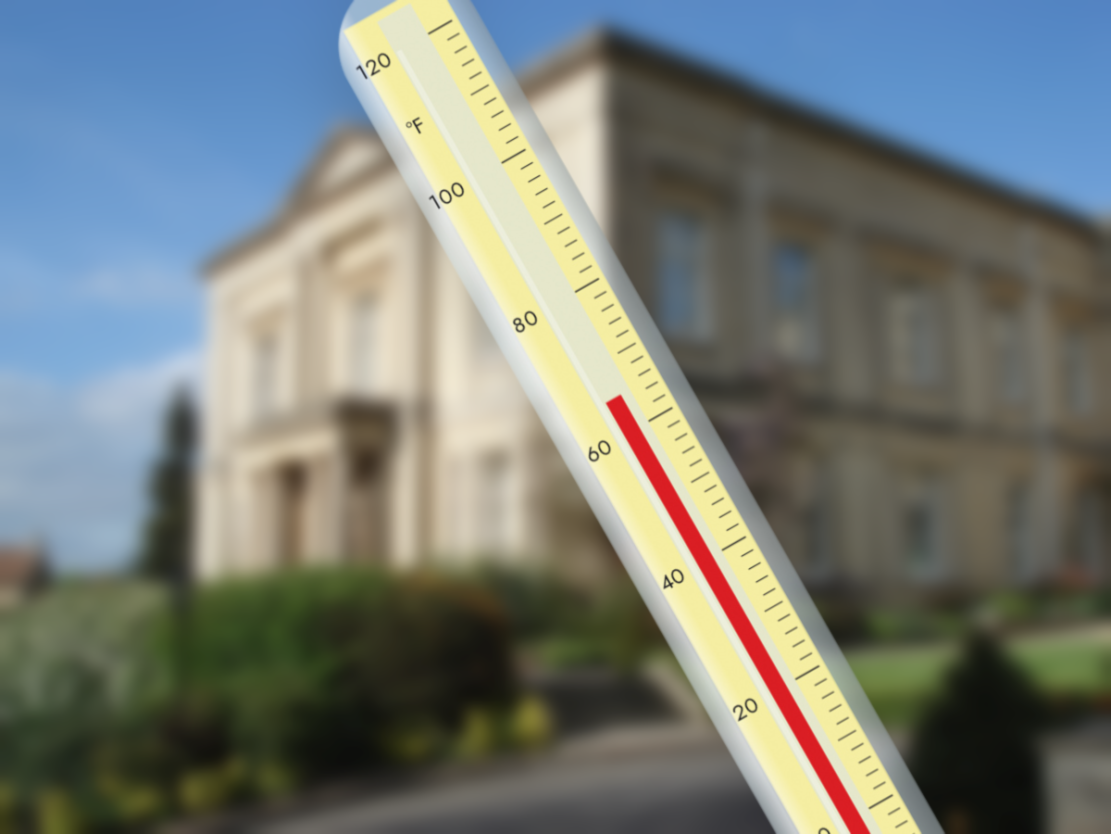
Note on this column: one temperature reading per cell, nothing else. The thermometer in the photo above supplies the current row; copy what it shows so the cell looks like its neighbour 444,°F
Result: 65,°F
